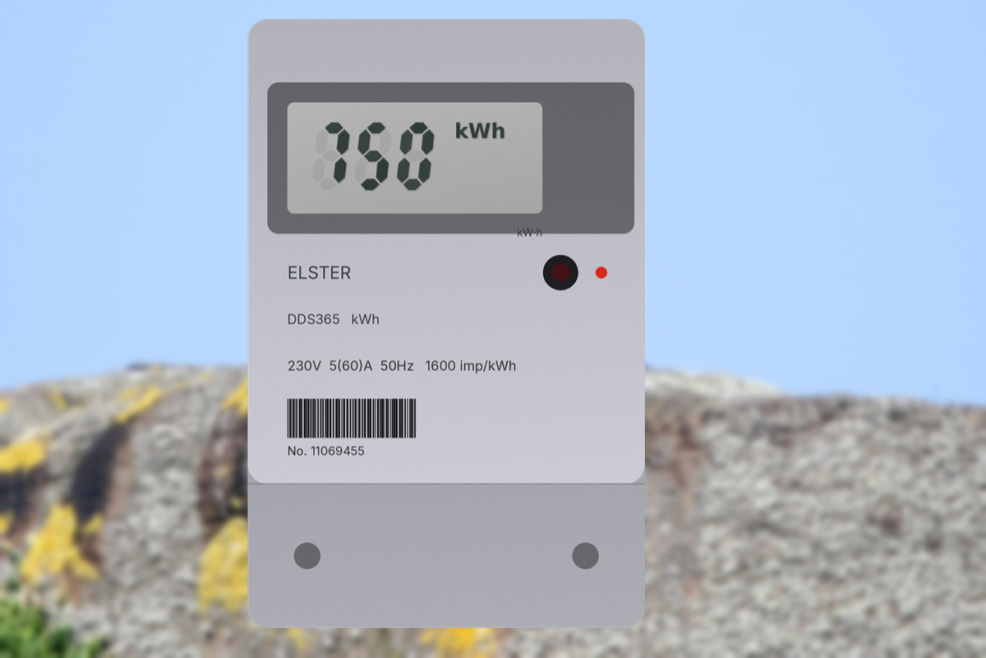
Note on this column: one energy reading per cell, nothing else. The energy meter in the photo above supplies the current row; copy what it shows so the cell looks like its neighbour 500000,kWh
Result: 750,kWh
